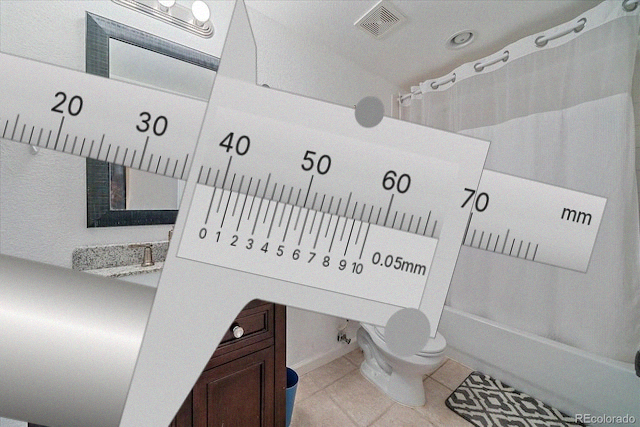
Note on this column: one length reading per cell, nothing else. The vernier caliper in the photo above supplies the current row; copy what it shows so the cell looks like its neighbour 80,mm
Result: 39.2,mm
